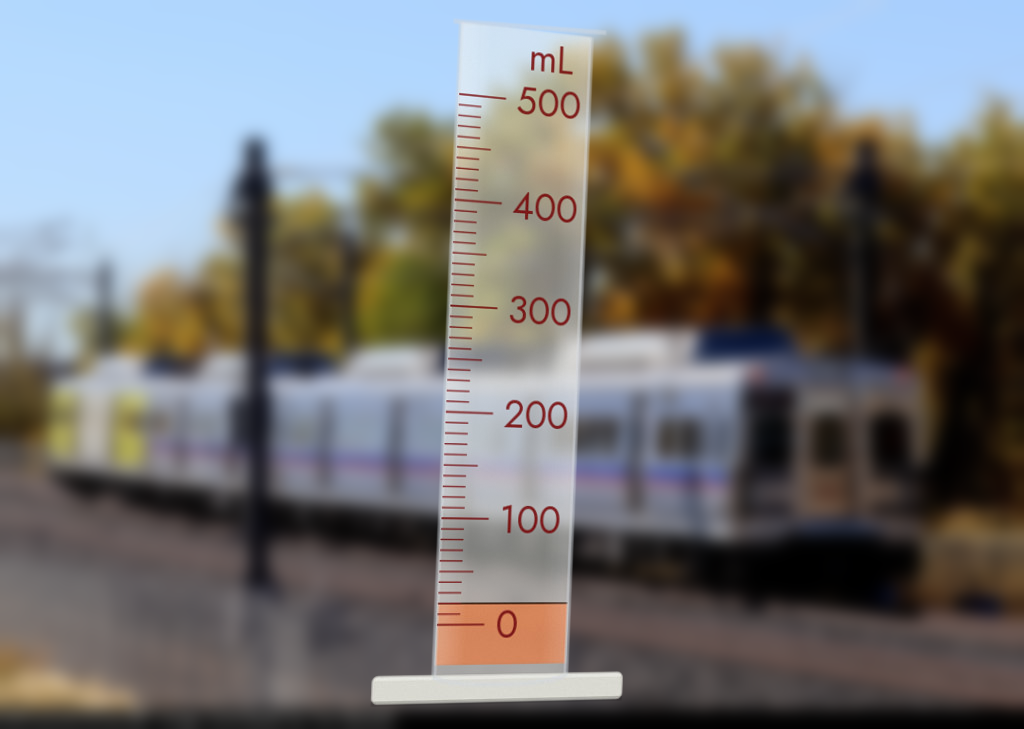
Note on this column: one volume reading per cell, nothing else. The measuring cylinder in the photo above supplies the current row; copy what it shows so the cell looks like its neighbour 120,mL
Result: 20,mL
